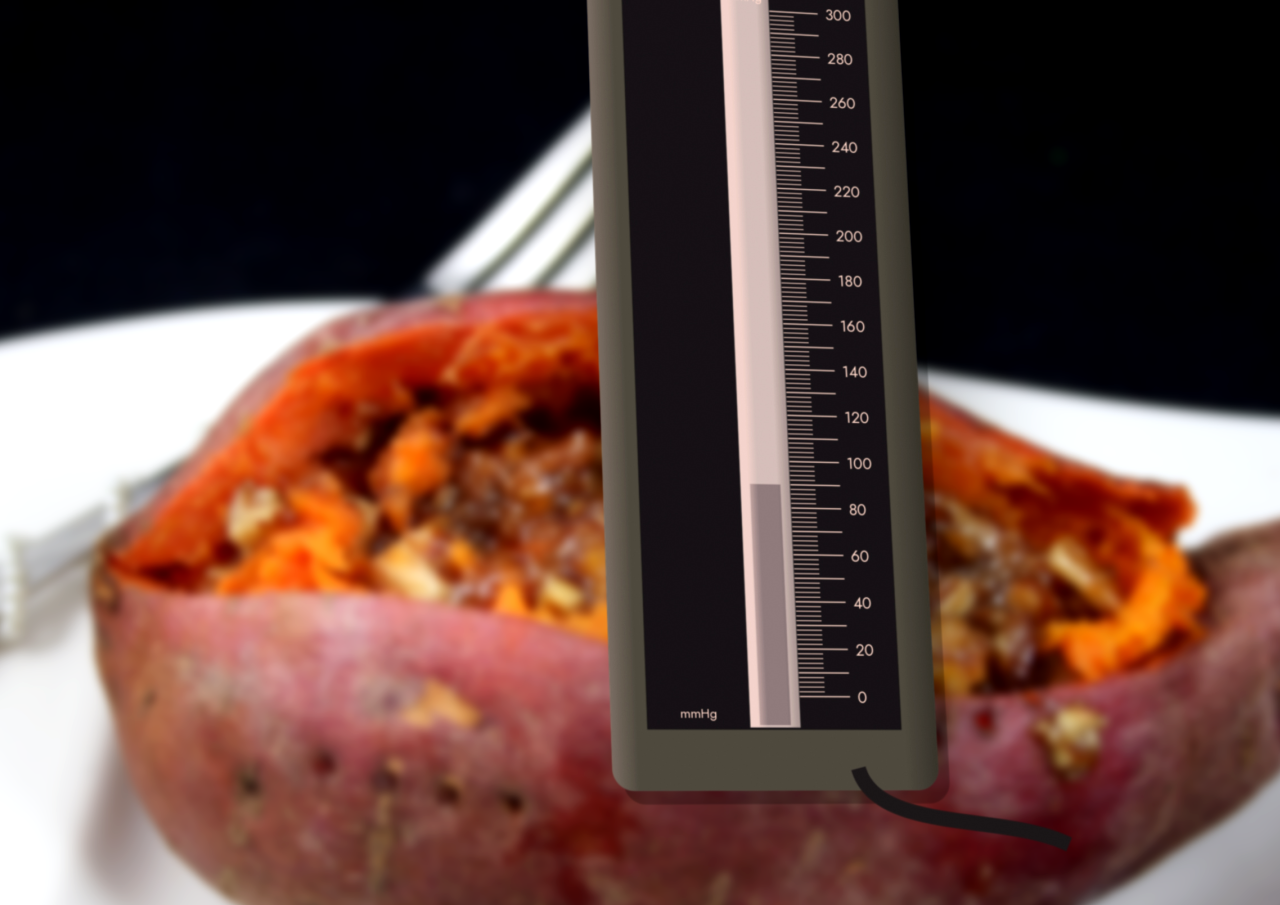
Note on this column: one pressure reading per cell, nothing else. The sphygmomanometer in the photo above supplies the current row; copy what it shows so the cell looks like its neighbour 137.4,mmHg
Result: 90,mmHg
